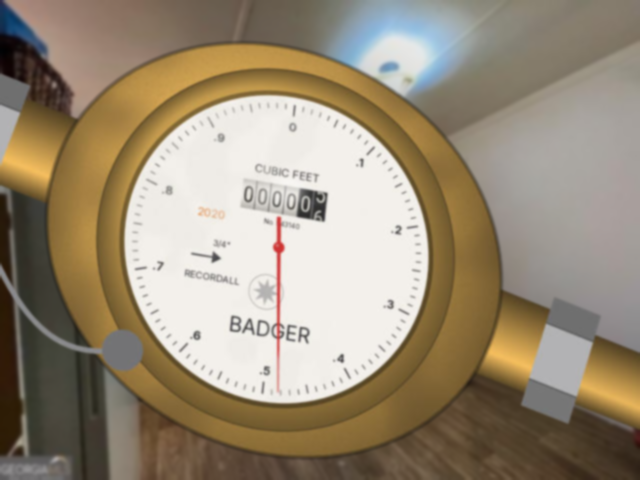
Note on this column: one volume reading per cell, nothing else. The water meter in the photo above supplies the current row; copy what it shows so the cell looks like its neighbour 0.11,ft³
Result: 5.48,ft³
